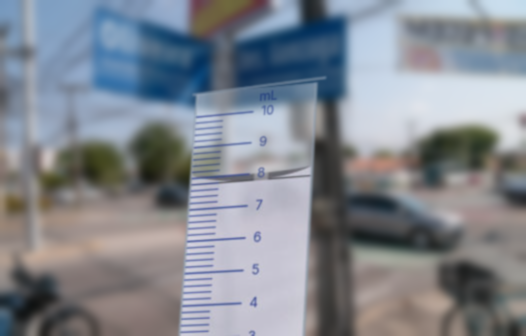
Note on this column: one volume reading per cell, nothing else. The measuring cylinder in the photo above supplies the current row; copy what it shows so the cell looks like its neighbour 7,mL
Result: 7.8,mL
